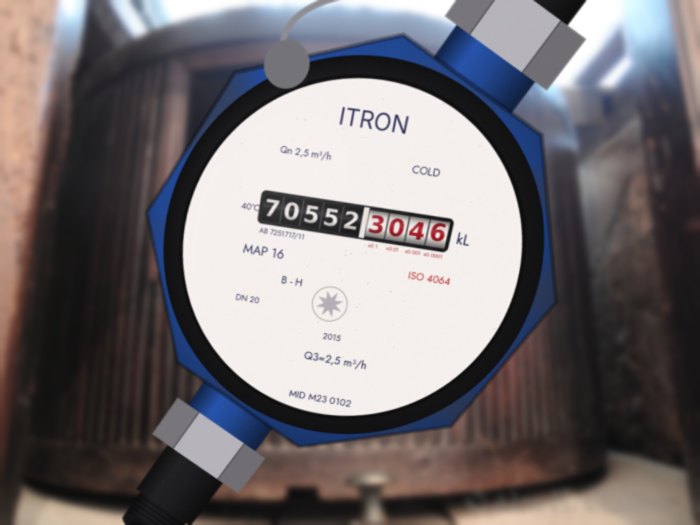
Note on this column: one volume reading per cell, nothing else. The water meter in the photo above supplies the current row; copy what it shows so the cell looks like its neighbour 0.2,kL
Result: 70552.3046,kL
